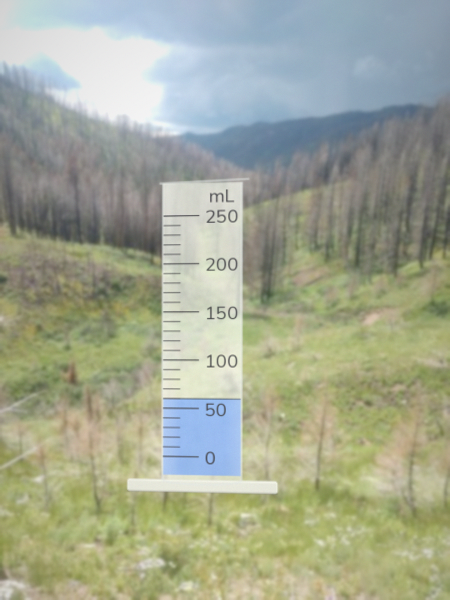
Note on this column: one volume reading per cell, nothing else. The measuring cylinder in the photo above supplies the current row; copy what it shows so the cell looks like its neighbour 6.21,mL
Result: 60,mL
